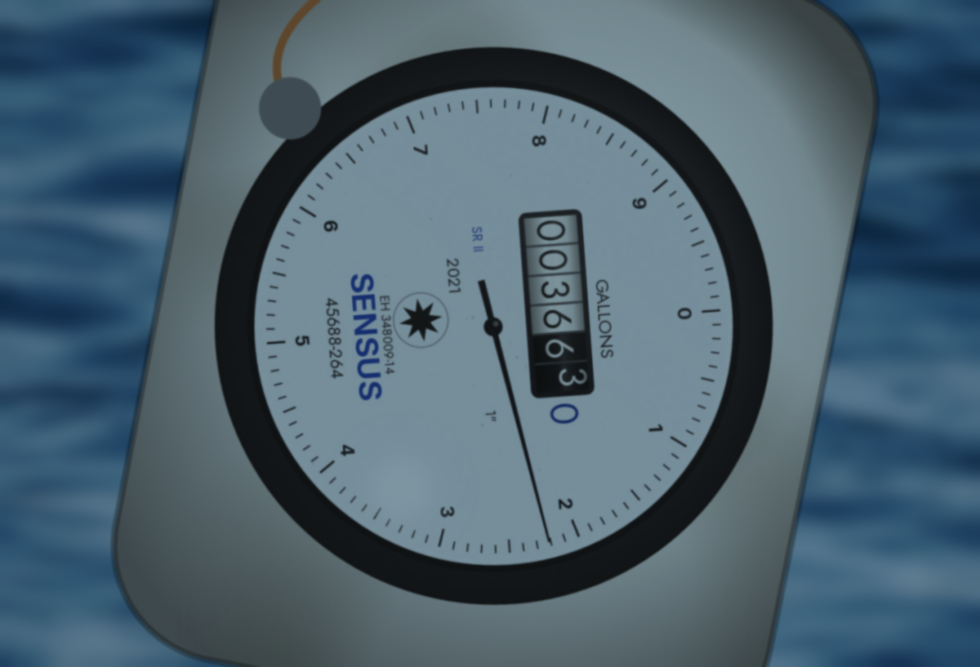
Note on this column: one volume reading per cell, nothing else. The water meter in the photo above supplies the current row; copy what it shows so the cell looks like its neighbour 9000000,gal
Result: 36632.2,gal
